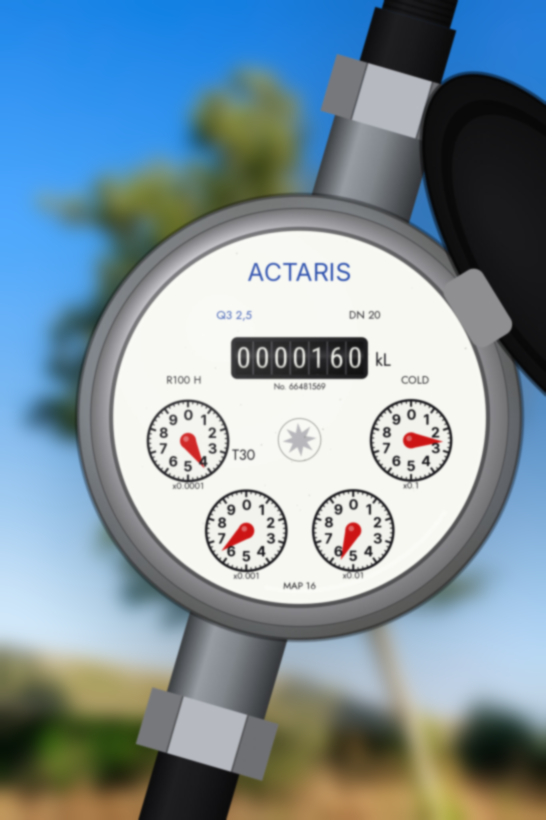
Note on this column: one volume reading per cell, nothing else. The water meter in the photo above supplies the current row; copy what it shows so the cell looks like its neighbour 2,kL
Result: 160.2564,kL
